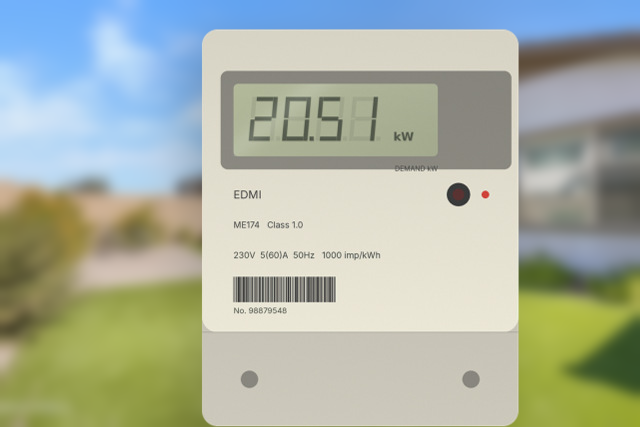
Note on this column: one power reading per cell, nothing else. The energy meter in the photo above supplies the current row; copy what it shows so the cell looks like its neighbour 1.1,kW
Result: 20.51,kW
